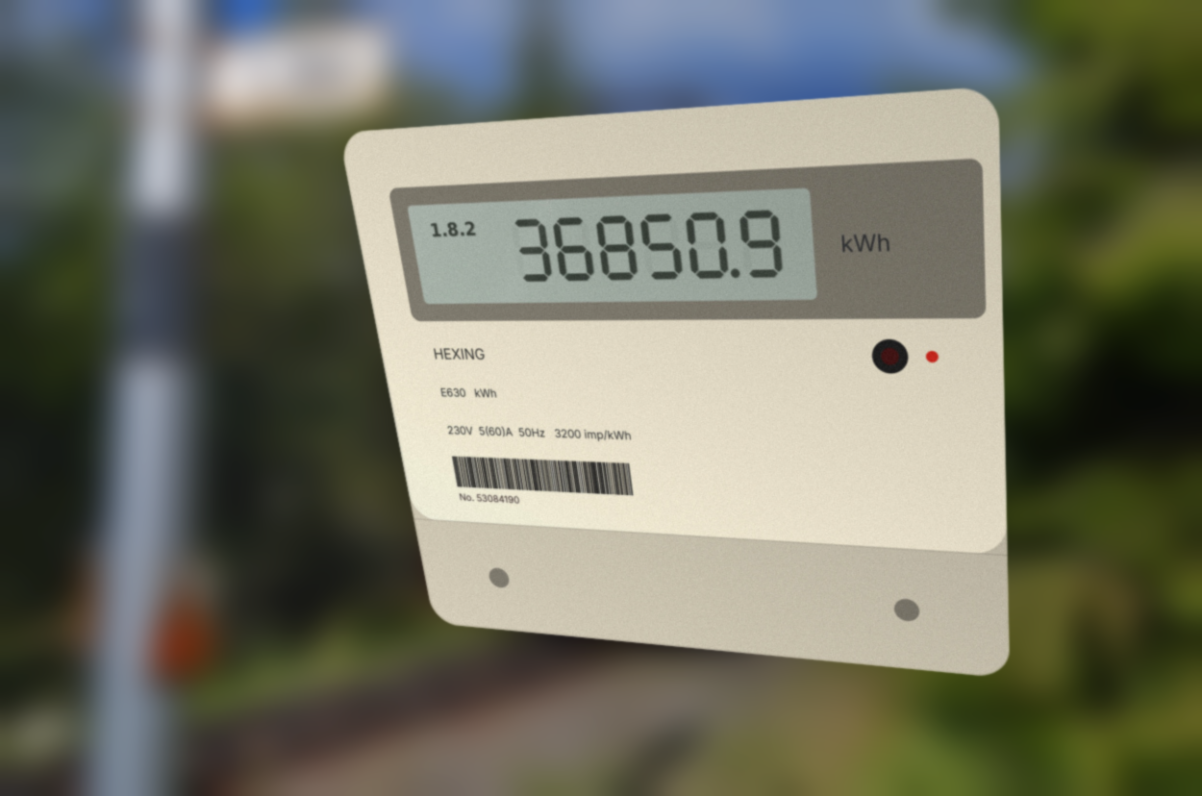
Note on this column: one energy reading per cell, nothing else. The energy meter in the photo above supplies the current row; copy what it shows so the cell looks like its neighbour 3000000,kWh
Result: 36850.9,kWh
